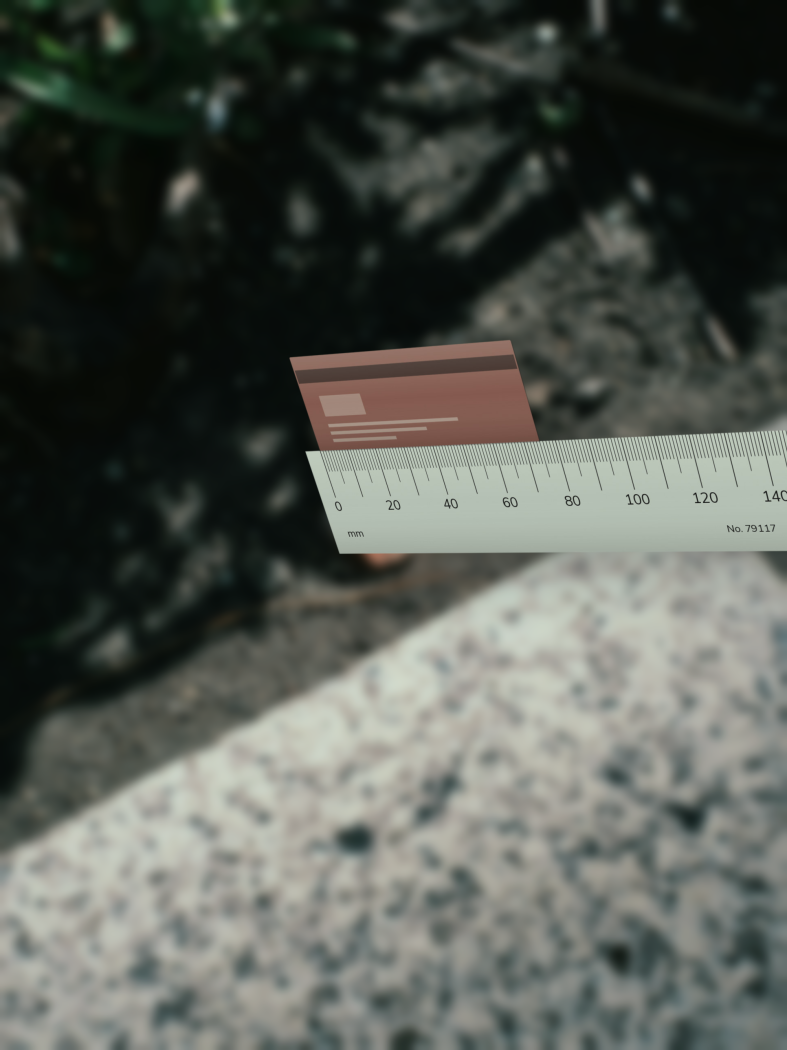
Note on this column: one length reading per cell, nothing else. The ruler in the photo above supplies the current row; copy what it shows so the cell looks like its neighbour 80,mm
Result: 75,mm
